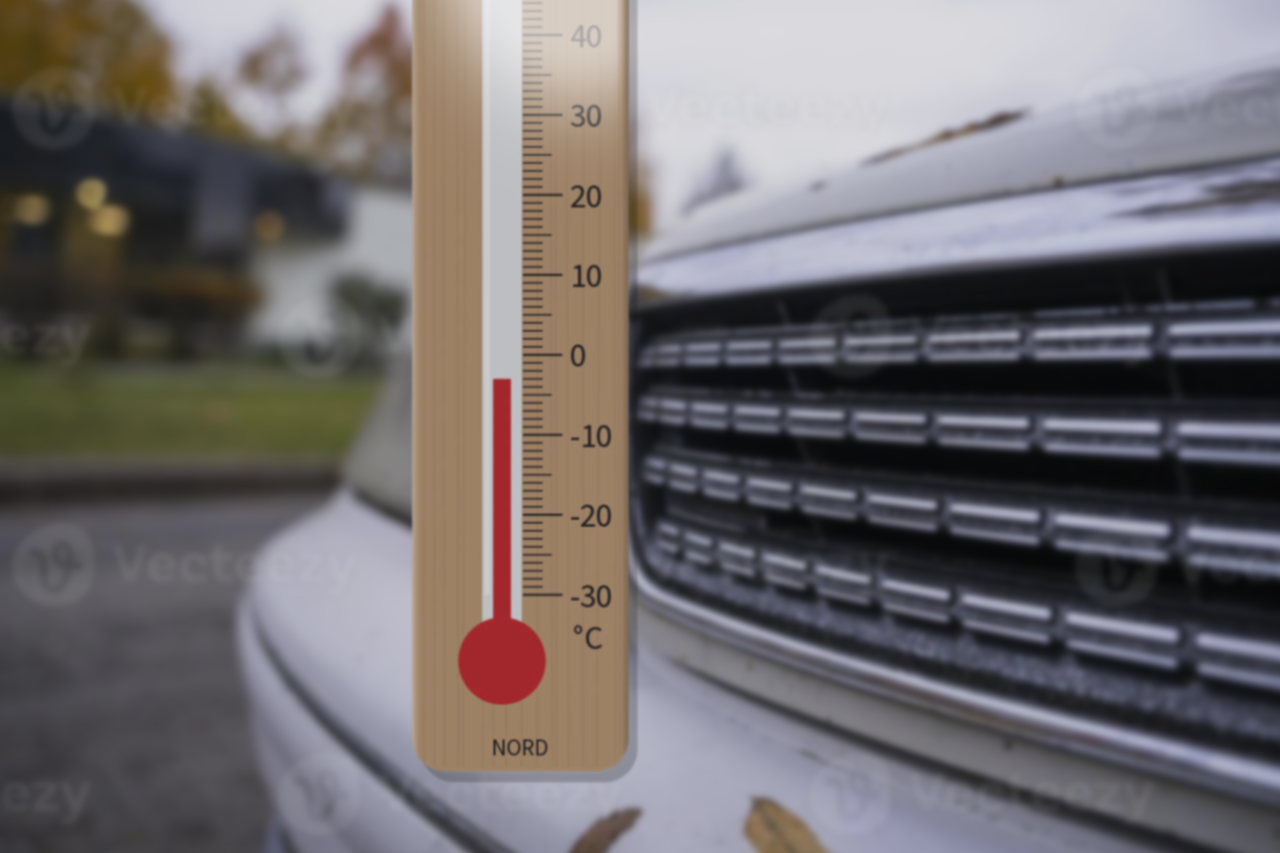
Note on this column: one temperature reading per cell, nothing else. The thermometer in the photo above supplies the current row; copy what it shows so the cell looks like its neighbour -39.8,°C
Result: -3,°C
